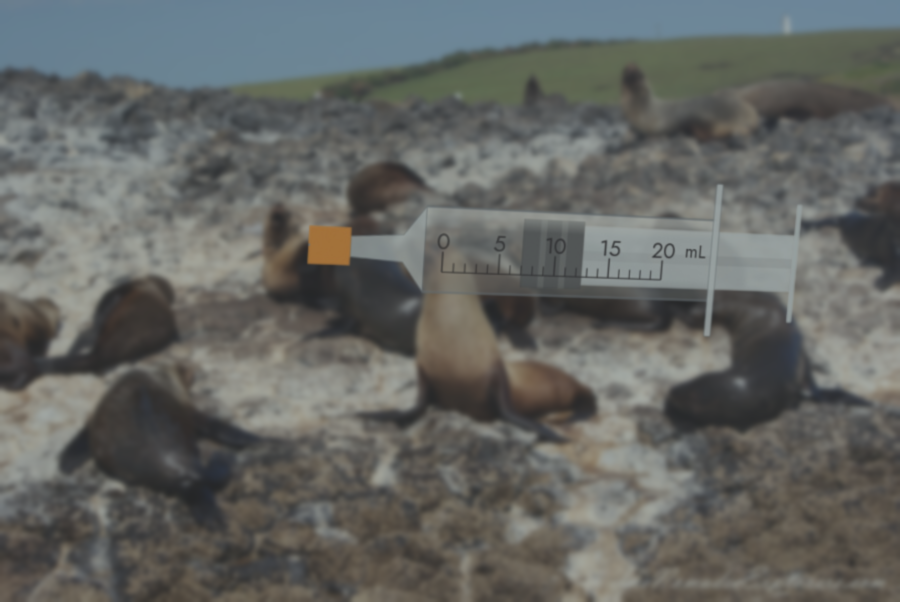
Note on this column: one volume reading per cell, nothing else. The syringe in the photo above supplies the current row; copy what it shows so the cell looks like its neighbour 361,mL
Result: 7,mL
